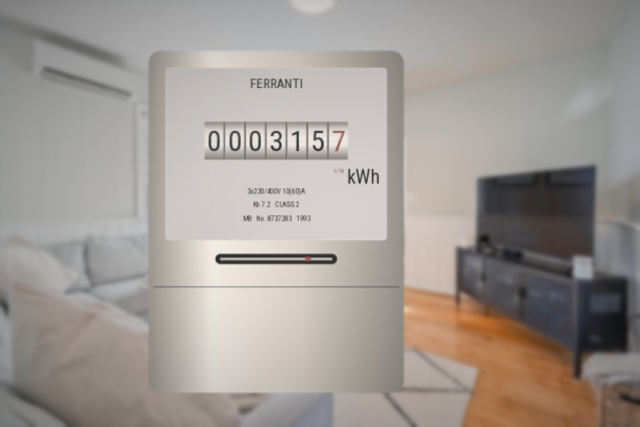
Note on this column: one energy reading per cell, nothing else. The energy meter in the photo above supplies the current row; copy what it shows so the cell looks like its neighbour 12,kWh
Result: 315.7,kWh
